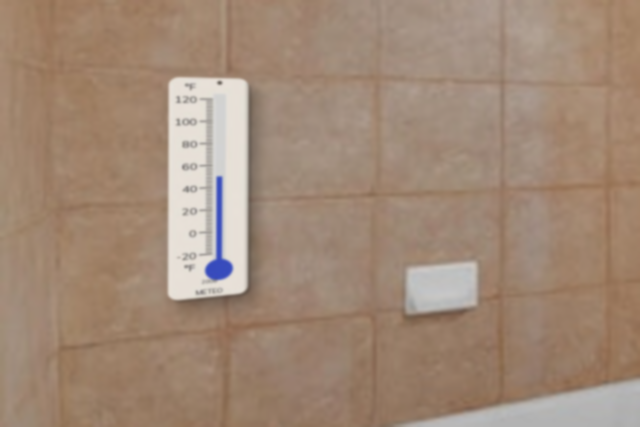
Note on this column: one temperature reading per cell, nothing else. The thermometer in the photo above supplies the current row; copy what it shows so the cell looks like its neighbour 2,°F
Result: 50,°F
